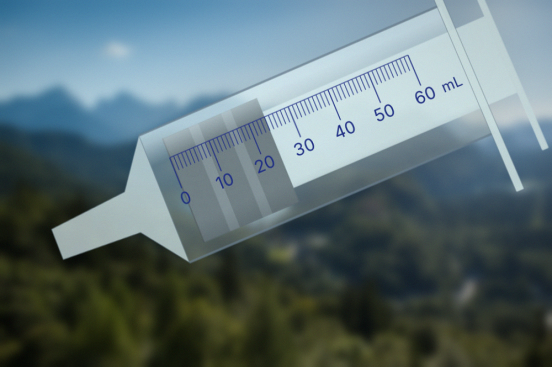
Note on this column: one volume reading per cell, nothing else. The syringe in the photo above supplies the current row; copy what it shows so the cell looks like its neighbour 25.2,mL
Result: 0,mL
